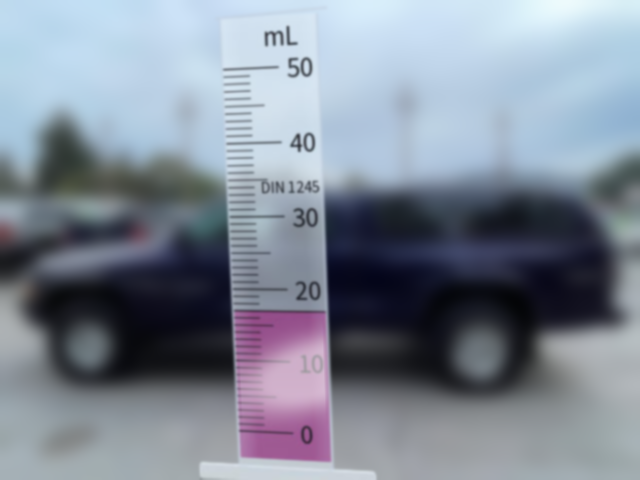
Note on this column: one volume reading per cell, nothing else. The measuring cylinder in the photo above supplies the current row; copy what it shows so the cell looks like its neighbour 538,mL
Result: 17,mL
